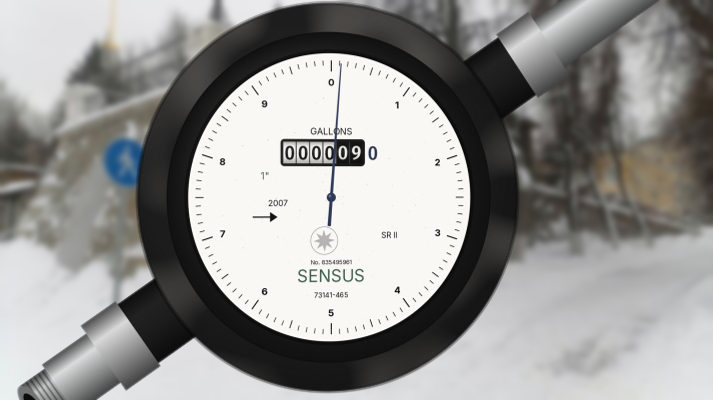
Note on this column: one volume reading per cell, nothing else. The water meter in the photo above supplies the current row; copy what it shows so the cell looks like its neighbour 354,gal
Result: 90.1,gal
